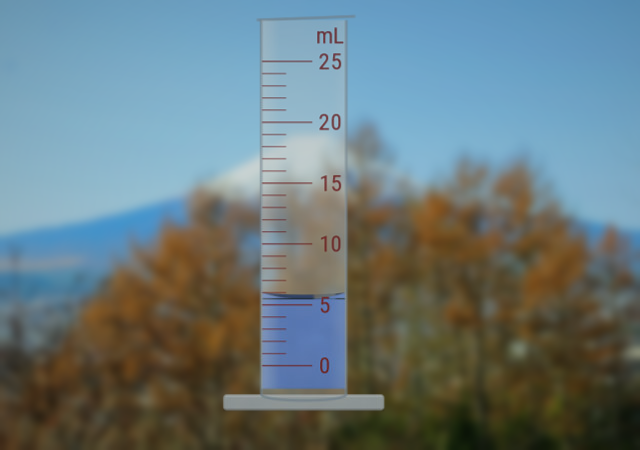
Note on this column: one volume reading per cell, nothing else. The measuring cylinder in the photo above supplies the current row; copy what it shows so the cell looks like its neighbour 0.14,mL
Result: 5.5,mL
